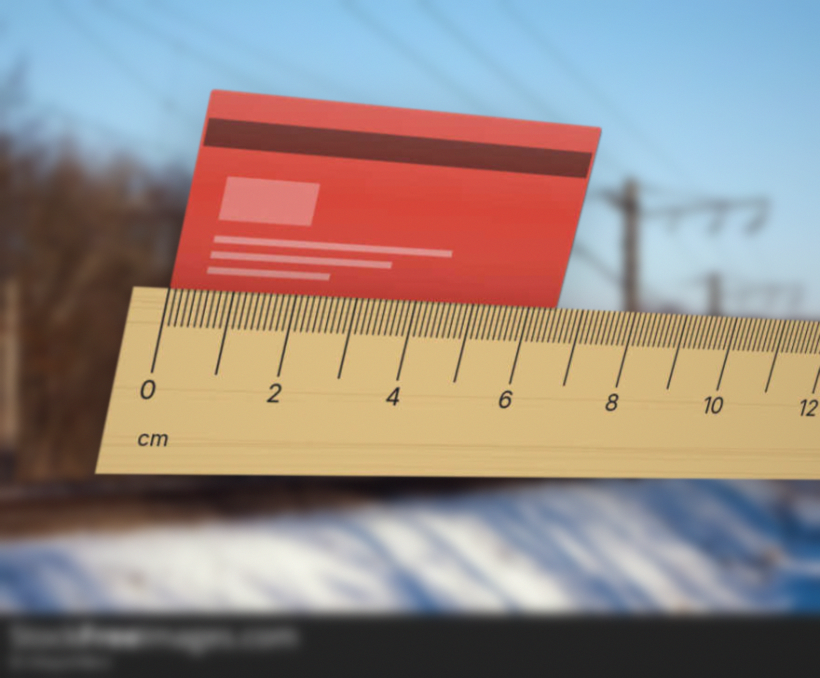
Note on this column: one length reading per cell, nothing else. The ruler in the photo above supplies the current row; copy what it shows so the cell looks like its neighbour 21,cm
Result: 6.5,cm
